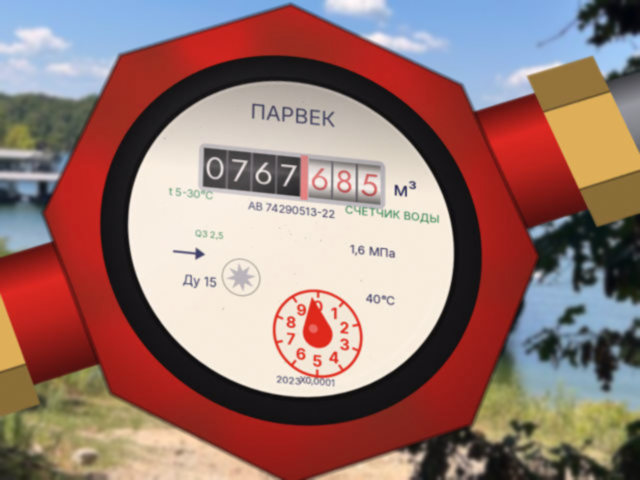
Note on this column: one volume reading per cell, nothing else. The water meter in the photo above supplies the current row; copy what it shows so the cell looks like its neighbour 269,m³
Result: 767.6849,m³
